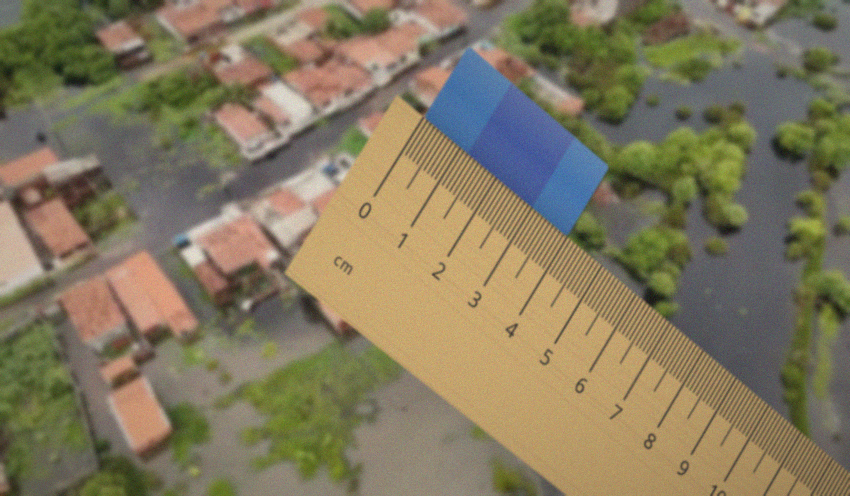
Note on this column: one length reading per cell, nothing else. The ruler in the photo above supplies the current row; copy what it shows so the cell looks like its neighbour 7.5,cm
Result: 4,cm
